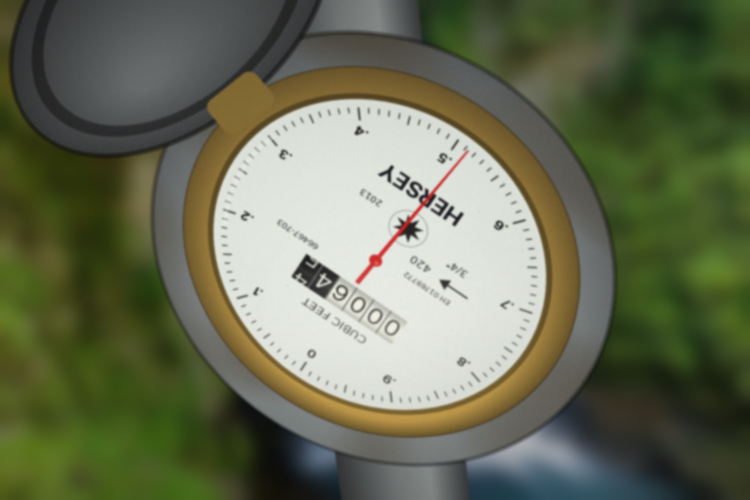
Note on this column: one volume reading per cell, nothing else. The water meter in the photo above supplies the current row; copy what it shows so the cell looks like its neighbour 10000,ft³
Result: 644.51,ft³
